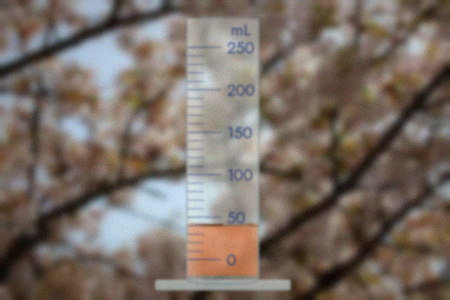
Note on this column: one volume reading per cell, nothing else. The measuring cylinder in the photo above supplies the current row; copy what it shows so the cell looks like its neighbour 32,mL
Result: 40,mL
